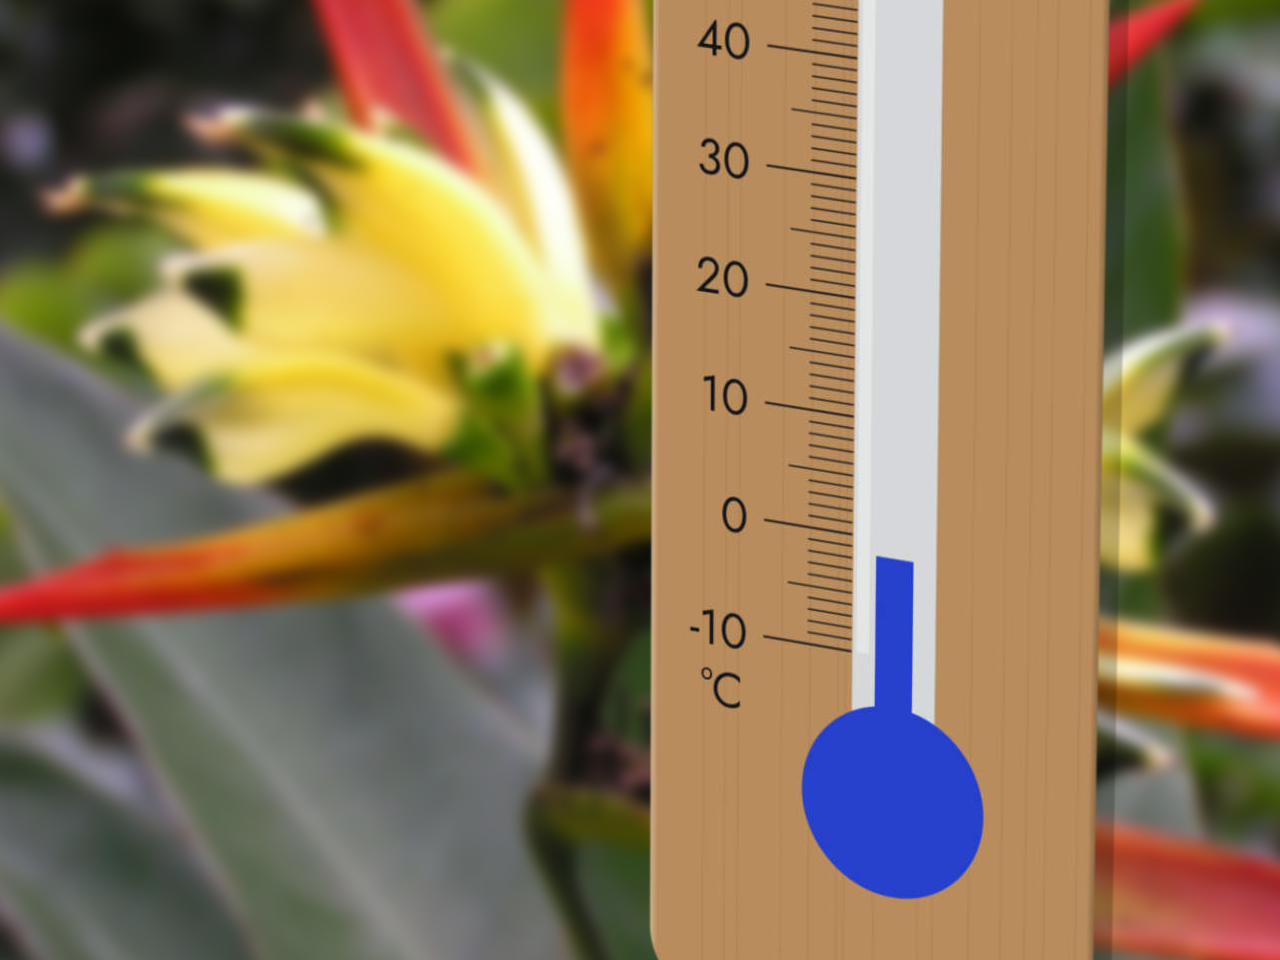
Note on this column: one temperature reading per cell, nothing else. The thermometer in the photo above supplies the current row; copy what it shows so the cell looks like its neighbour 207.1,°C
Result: -1.5,°C
